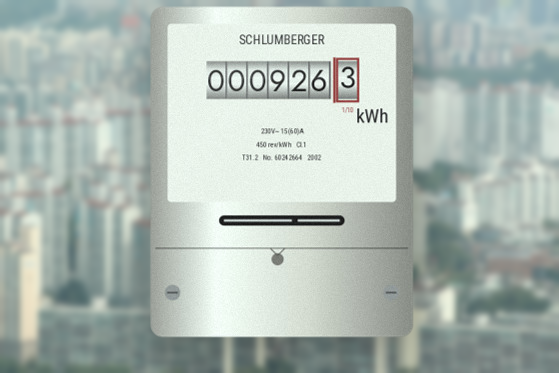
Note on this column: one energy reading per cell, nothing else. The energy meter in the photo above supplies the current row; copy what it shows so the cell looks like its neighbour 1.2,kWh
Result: 926.3,kWh
